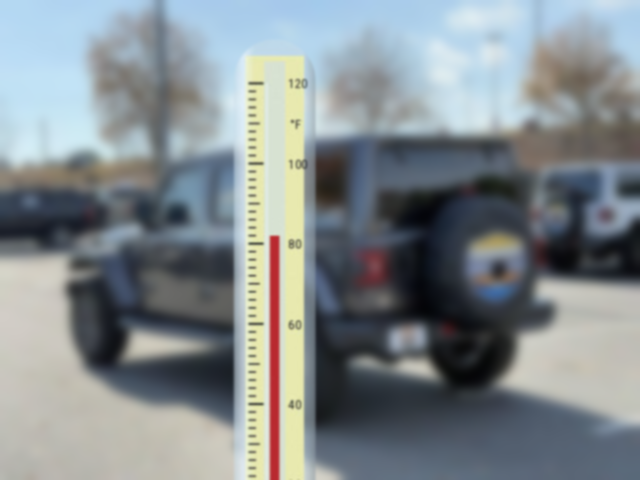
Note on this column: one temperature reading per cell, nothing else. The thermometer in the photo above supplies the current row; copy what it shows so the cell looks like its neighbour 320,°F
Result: 82,°F
